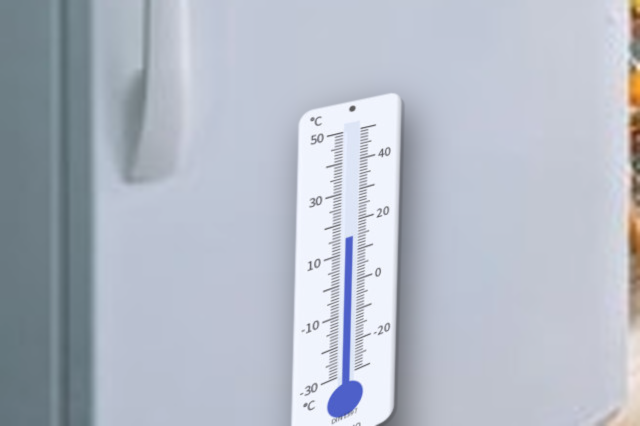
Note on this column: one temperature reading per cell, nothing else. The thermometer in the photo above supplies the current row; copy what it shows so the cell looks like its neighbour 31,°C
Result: 15,°C
